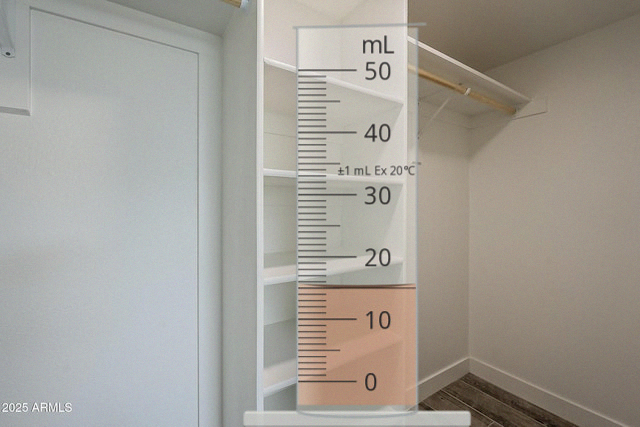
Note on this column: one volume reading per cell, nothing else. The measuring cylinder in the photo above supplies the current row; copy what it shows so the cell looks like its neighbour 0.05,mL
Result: 15,mL
